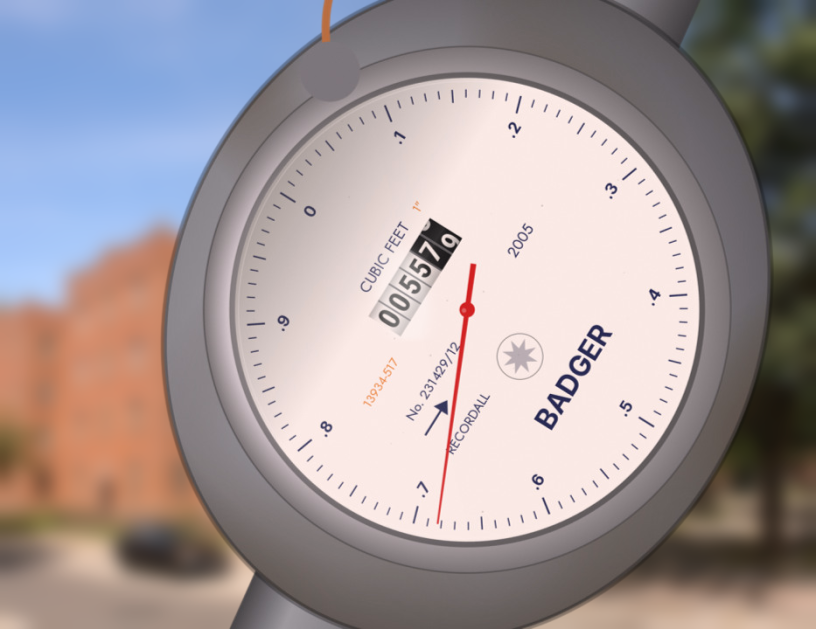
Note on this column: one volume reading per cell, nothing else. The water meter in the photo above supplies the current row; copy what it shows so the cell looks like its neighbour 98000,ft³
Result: 5578.68,ft³
